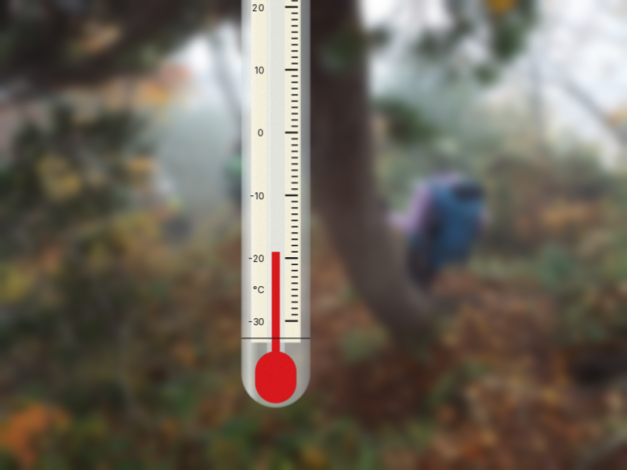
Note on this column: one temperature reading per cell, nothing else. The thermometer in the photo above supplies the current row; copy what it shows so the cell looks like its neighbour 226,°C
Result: -19,°C
